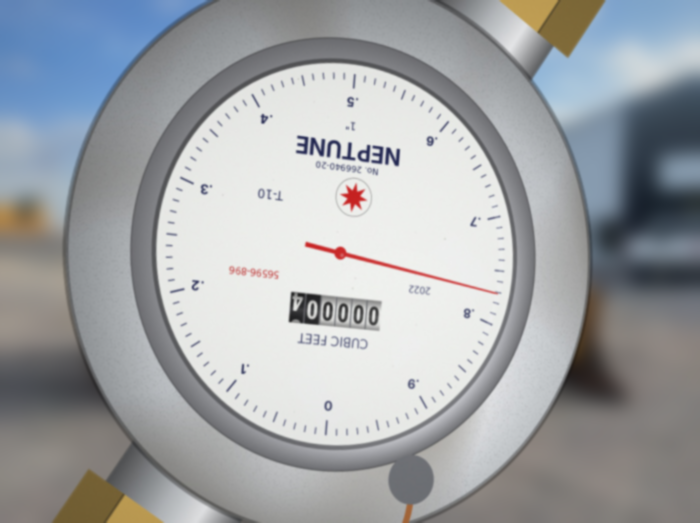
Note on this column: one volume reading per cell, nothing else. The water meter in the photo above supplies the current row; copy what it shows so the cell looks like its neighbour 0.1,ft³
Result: 3.77,ft³
